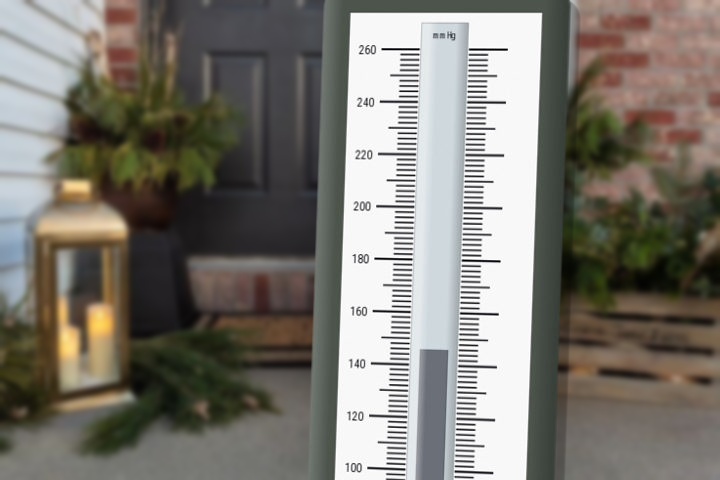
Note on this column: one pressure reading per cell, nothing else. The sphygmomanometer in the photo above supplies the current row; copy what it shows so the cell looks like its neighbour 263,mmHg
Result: 146,mmHg
